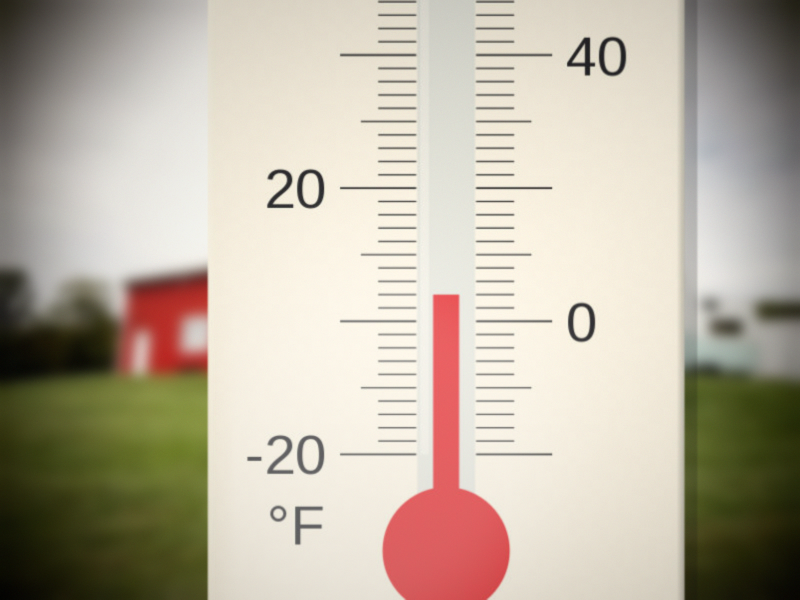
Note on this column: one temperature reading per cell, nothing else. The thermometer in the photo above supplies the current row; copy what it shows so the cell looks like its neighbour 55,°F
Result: 4,°F
